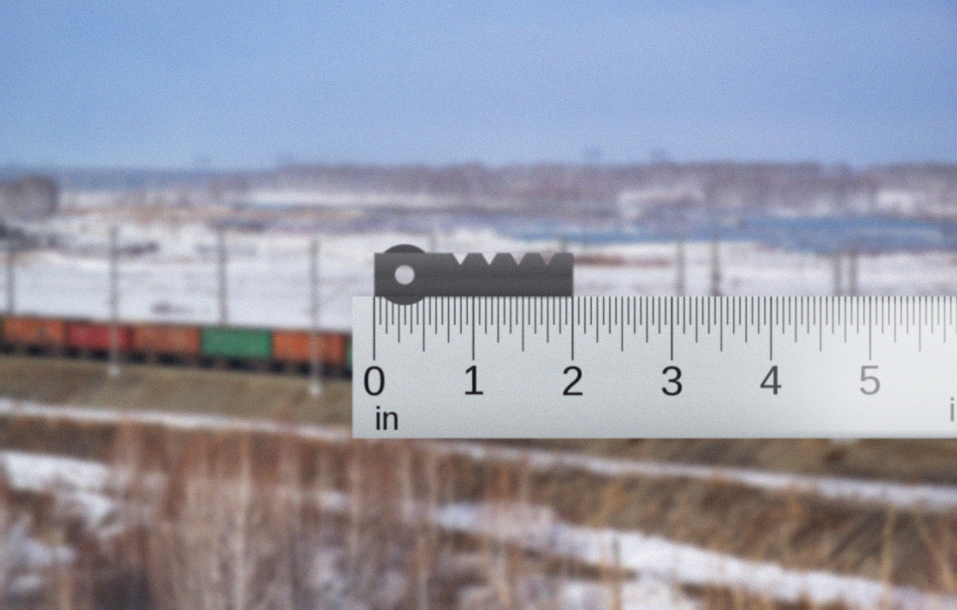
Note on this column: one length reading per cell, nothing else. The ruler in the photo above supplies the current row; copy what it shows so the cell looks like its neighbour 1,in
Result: 2,in
